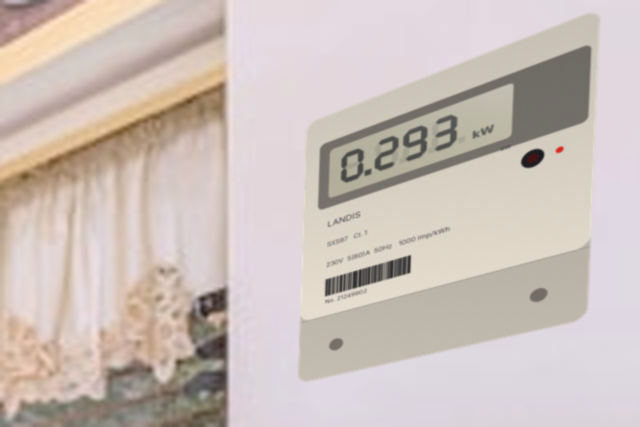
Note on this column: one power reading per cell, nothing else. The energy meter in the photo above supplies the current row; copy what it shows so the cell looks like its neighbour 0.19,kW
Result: 0.293,kW
